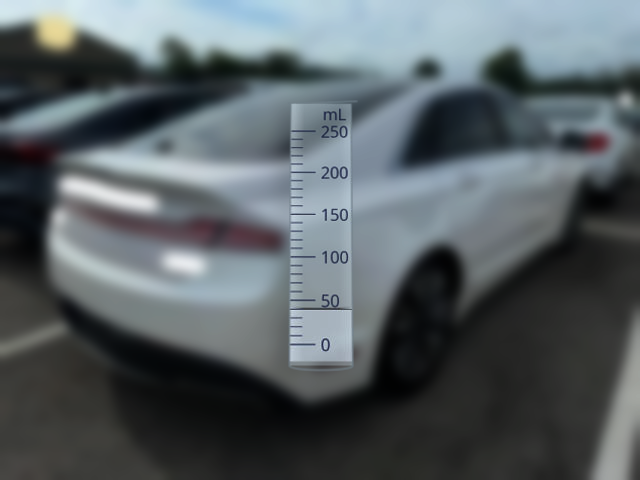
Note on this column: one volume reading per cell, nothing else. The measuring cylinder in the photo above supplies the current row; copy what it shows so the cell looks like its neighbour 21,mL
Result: 40,mL
